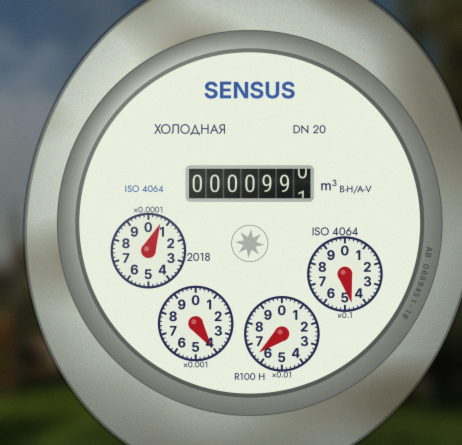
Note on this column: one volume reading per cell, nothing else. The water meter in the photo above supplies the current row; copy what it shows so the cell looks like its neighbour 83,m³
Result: 990.4640,m³
